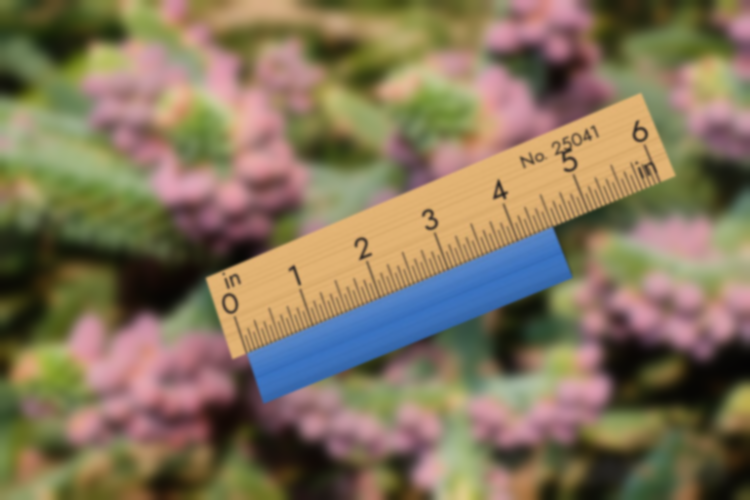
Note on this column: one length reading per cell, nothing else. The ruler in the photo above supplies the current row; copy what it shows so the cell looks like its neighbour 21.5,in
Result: 4.5,in
